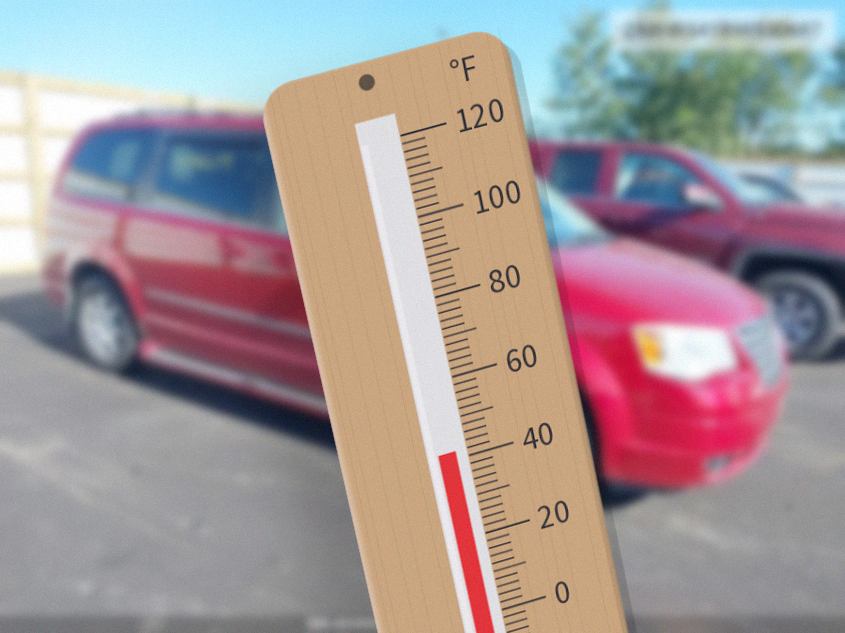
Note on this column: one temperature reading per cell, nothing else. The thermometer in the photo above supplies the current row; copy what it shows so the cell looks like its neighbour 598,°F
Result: 42,°F
